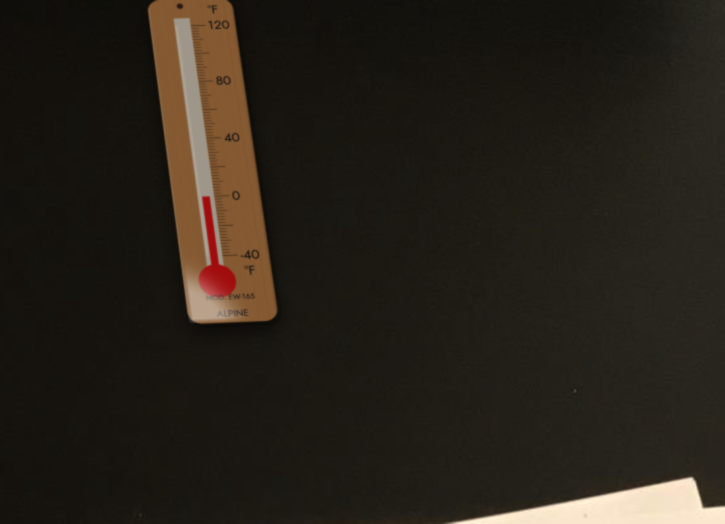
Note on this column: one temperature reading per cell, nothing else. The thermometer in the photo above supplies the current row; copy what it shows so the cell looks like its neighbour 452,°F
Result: 0,°F
